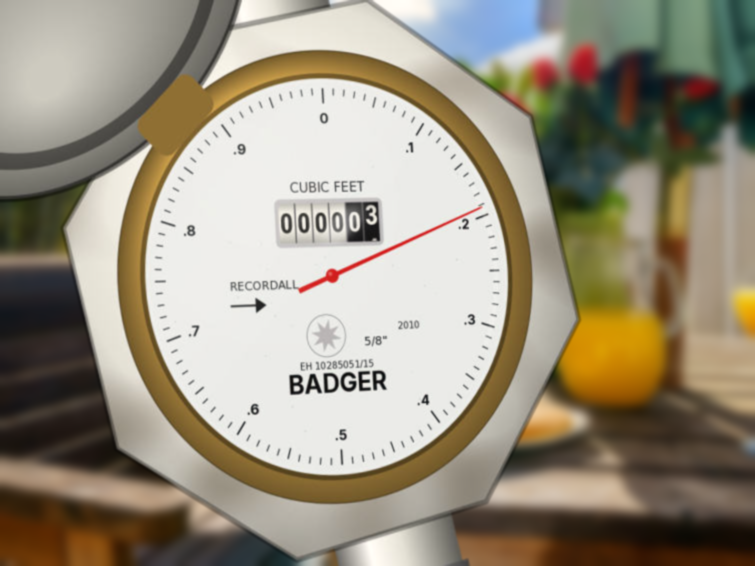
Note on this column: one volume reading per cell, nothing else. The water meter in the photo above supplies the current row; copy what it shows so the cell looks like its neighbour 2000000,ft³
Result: 3.19,ft³
